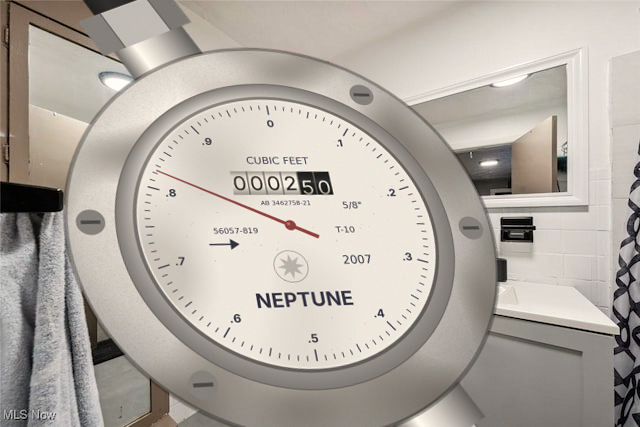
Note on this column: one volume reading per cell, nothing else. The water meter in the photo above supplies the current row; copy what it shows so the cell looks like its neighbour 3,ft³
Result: 249.82,ft³
